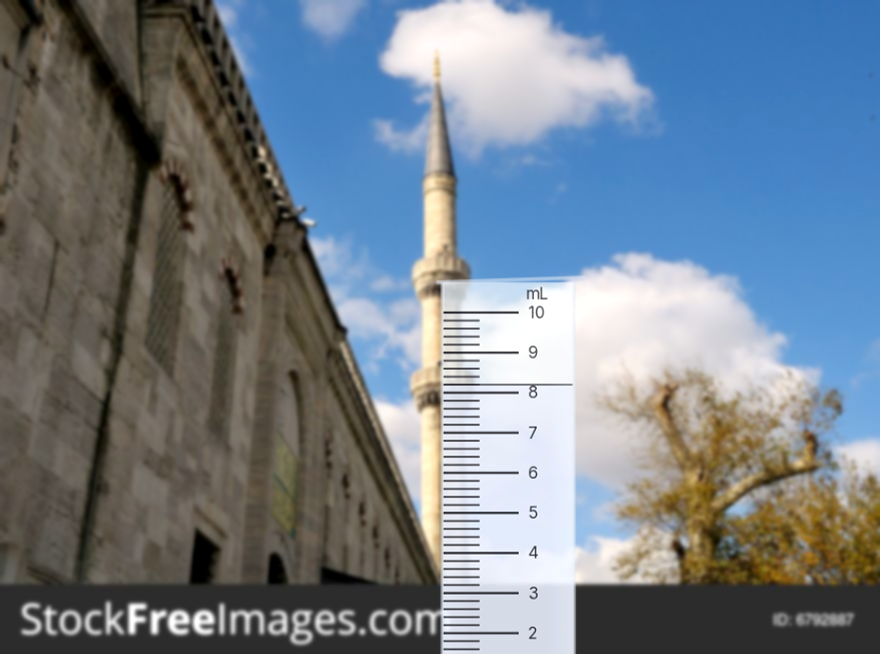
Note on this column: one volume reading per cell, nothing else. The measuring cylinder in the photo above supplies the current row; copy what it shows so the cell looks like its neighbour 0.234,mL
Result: 8.2,mL
